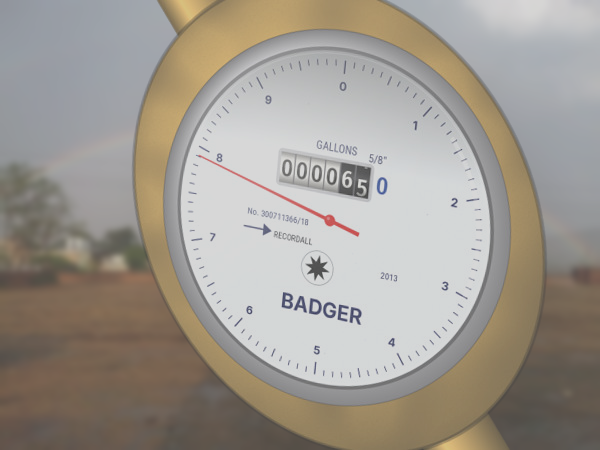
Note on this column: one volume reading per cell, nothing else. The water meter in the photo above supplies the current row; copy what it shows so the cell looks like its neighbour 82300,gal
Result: 647.9,gal
